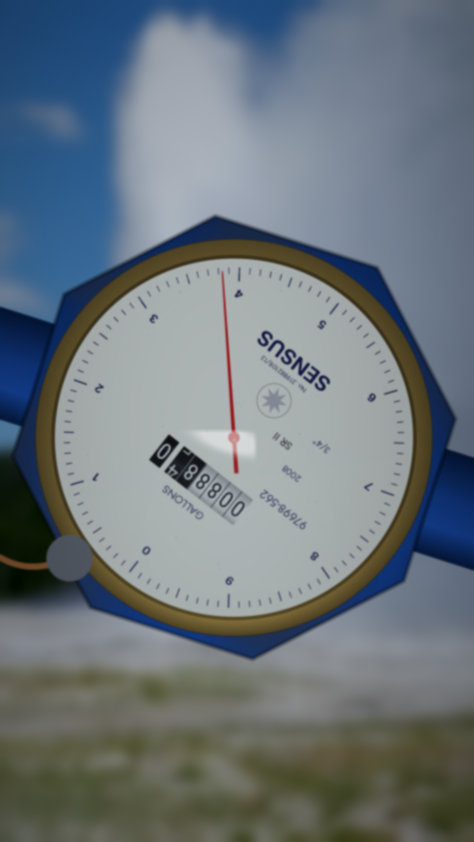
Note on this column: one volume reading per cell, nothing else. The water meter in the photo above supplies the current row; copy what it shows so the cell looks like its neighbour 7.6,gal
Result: 88843.8,gal
